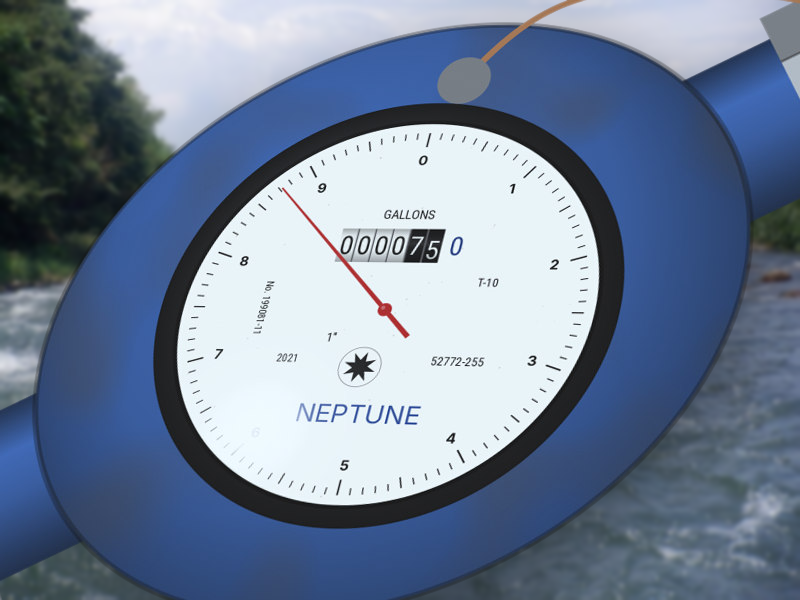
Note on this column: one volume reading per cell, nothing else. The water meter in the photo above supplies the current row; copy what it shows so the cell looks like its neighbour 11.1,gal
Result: 748.7,gal
